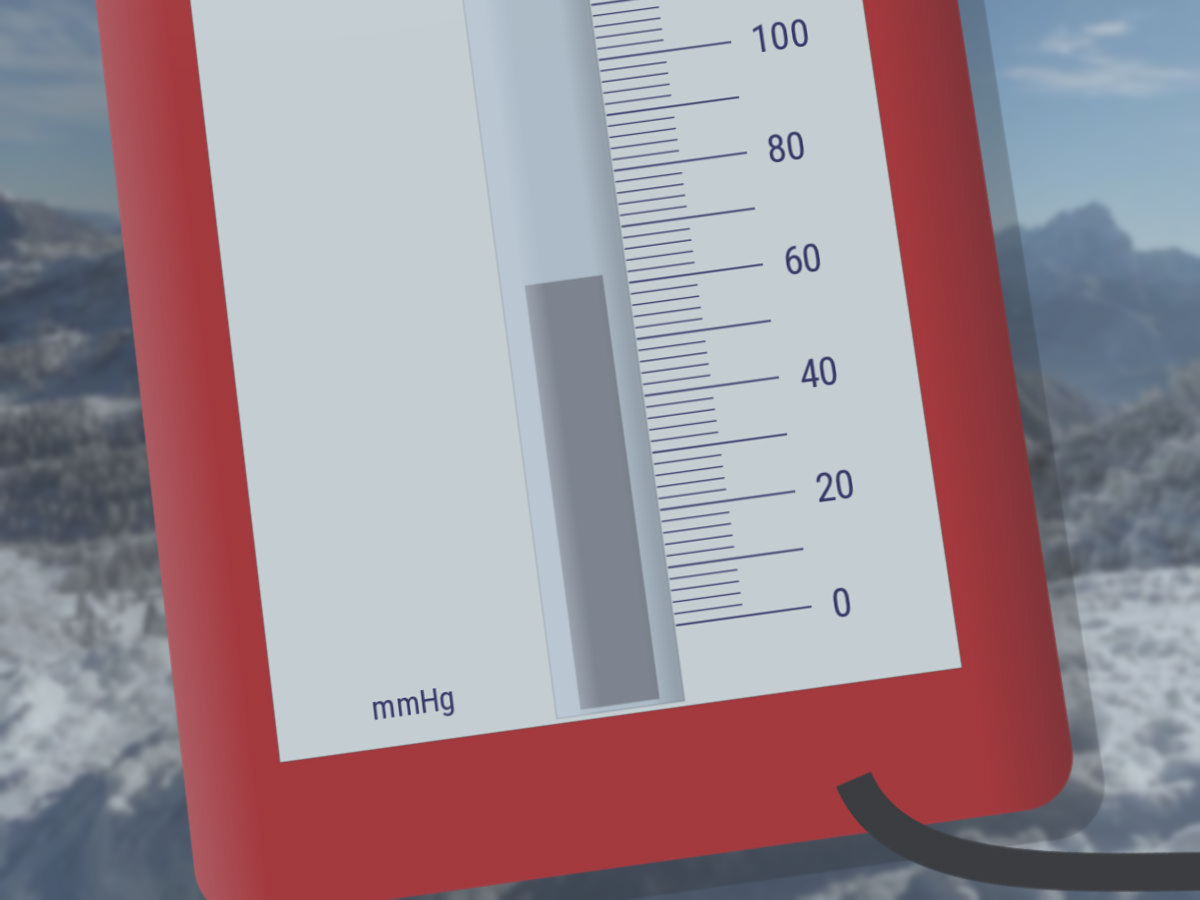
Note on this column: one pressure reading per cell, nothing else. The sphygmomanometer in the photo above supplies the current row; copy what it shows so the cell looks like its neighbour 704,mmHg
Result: 62,mmHg
